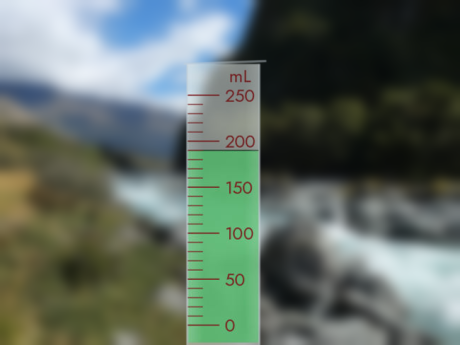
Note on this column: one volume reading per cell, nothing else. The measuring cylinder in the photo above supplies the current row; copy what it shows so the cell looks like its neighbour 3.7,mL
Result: 190,mL
